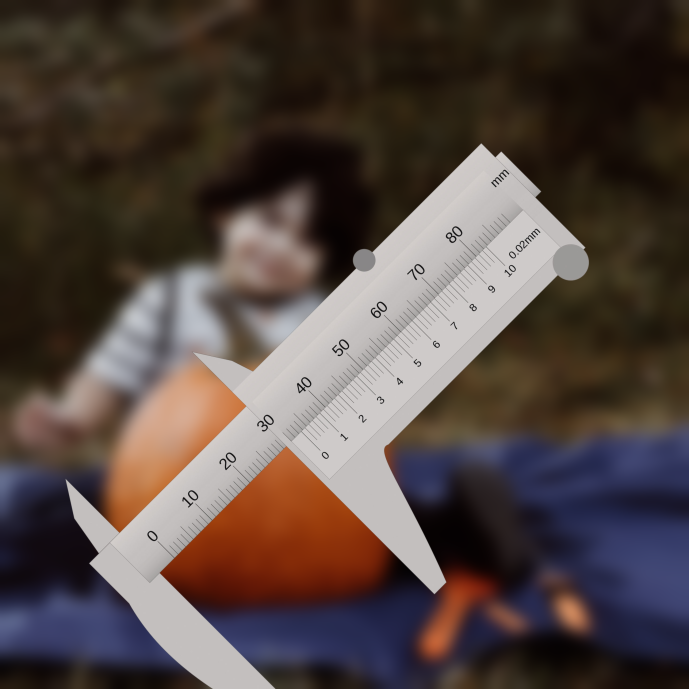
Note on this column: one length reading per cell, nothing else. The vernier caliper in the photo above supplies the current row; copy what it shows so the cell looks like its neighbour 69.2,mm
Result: 33.6,mm
